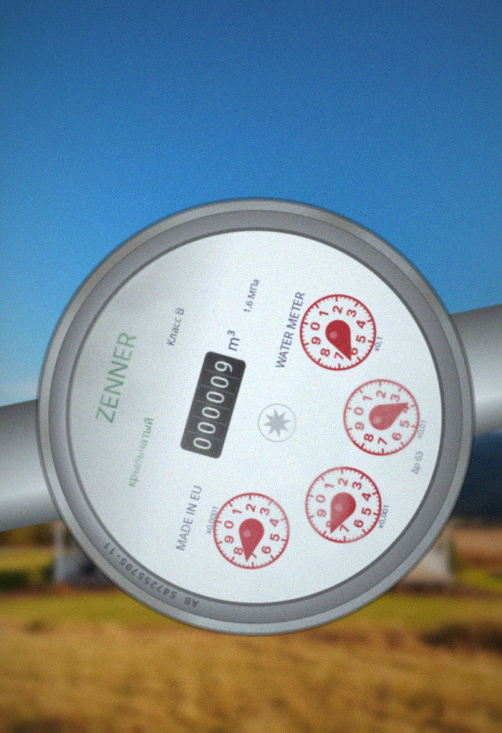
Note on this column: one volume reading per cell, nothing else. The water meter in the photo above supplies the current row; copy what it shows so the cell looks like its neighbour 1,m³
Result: 9.6377,m³
